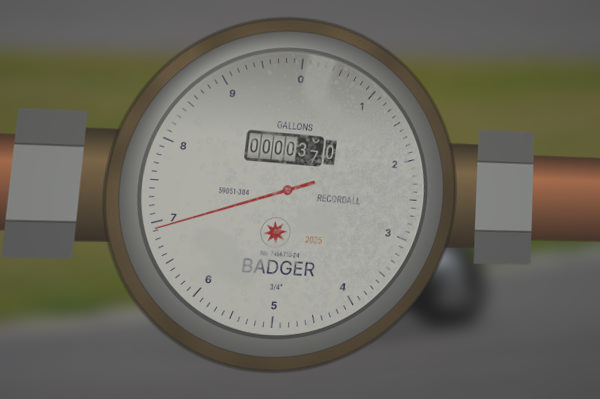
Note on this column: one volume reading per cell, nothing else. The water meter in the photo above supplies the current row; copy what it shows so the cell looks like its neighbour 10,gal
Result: 366.9,gal
